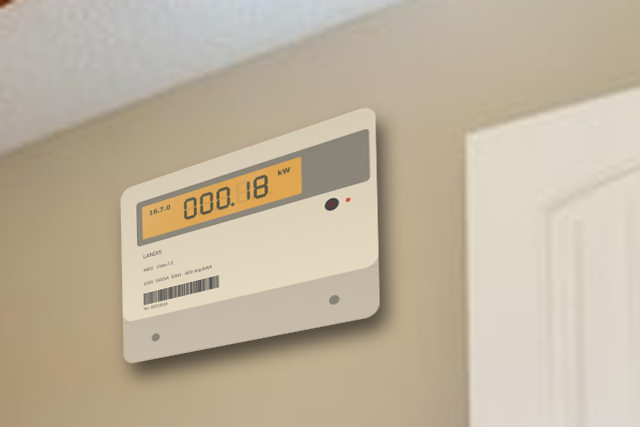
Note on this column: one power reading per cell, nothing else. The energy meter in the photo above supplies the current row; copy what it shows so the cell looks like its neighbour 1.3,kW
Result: 0.18,kW
